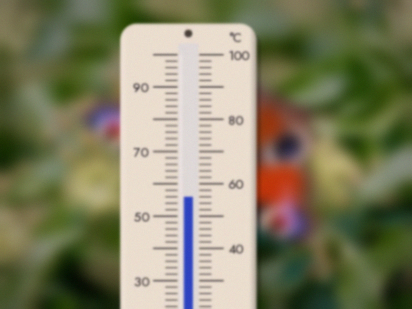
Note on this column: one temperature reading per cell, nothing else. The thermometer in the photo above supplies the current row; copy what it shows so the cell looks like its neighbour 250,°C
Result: 56,°C
